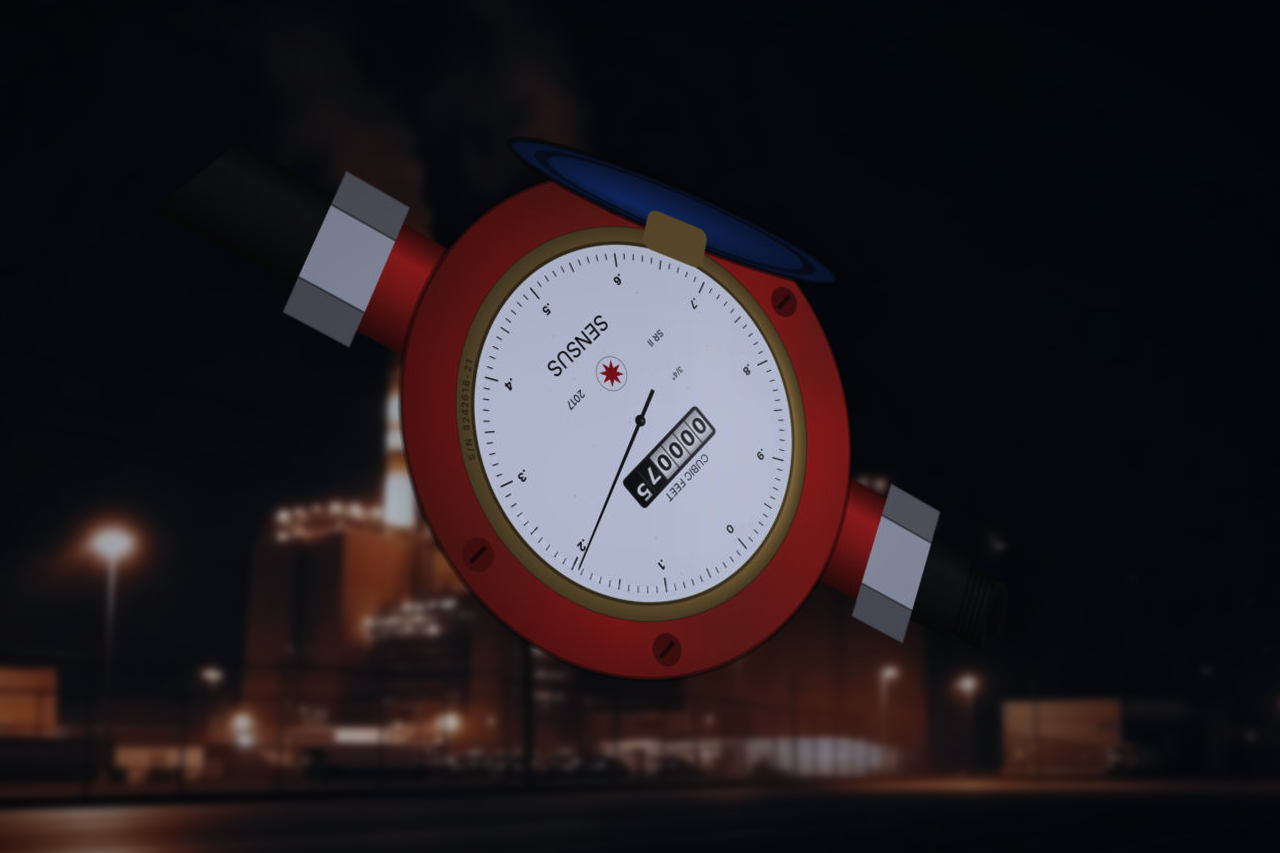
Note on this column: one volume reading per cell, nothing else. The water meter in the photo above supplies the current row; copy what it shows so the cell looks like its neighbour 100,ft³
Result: 75.19,ft³
